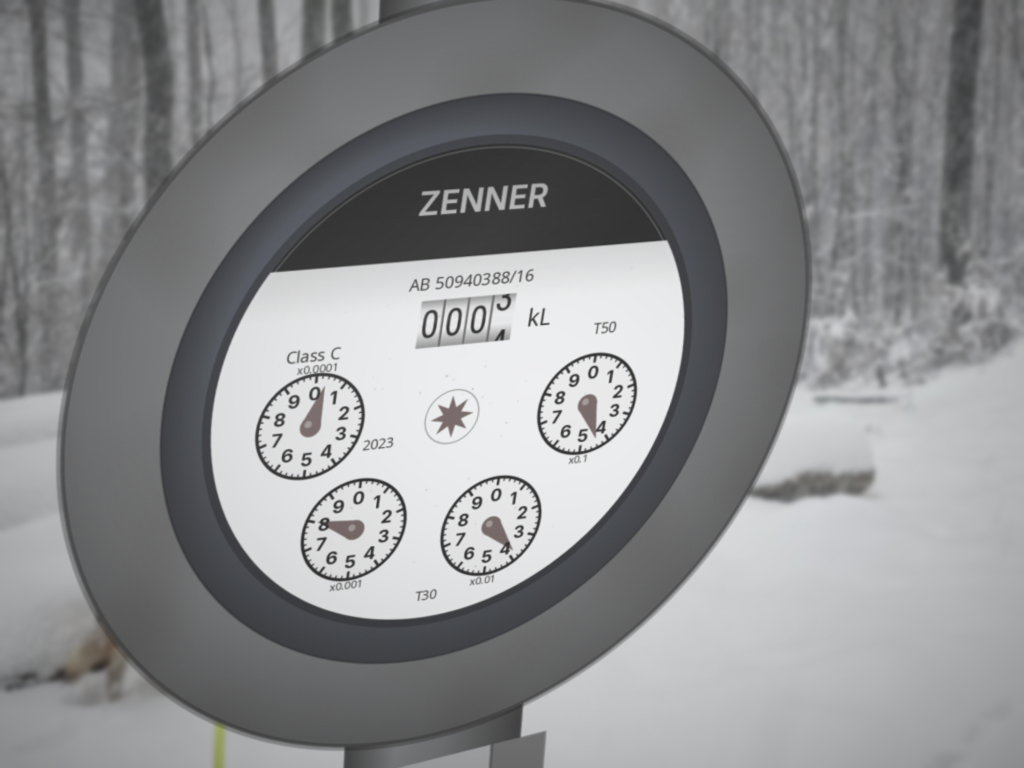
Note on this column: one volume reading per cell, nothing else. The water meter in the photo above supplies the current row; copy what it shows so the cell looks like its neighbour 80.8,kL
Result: 3.4380,kL
